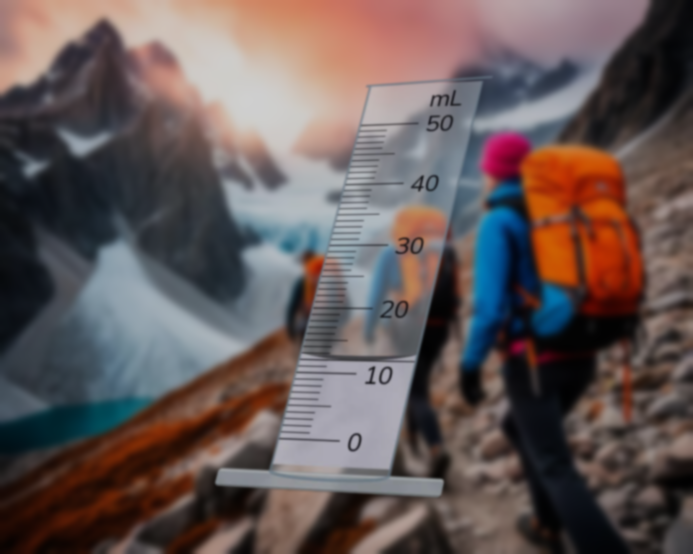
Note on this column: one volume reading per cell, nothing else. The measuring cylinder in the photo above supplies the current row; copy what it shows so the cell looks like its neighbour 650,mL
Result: 12,mL
